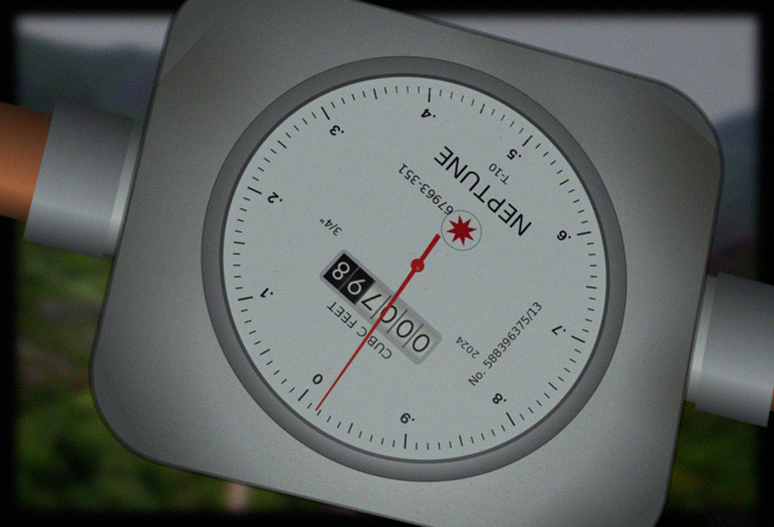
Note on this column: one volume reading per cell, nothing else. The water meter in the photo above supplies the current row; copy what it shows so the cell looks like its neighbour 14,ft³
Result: 797.98,ft³
